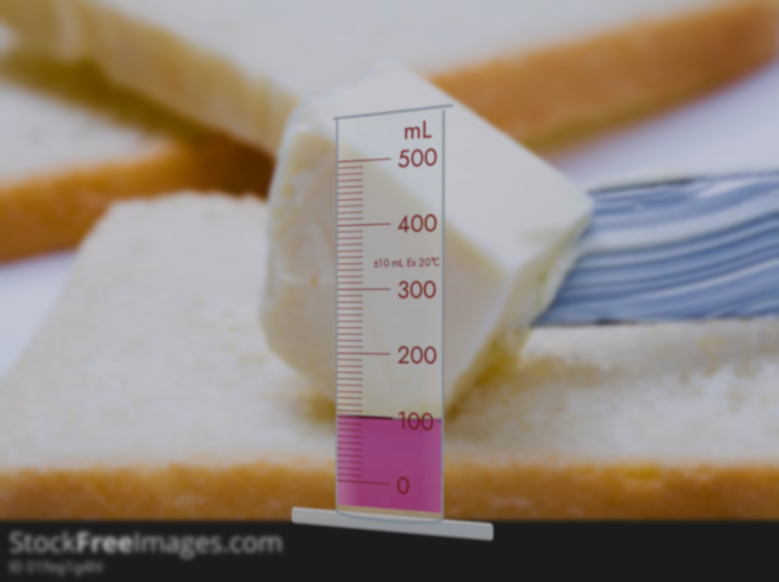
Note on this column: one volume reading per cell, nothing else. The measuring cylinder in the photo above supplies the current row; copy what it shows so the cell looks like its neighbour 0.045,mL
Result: 100,mL
